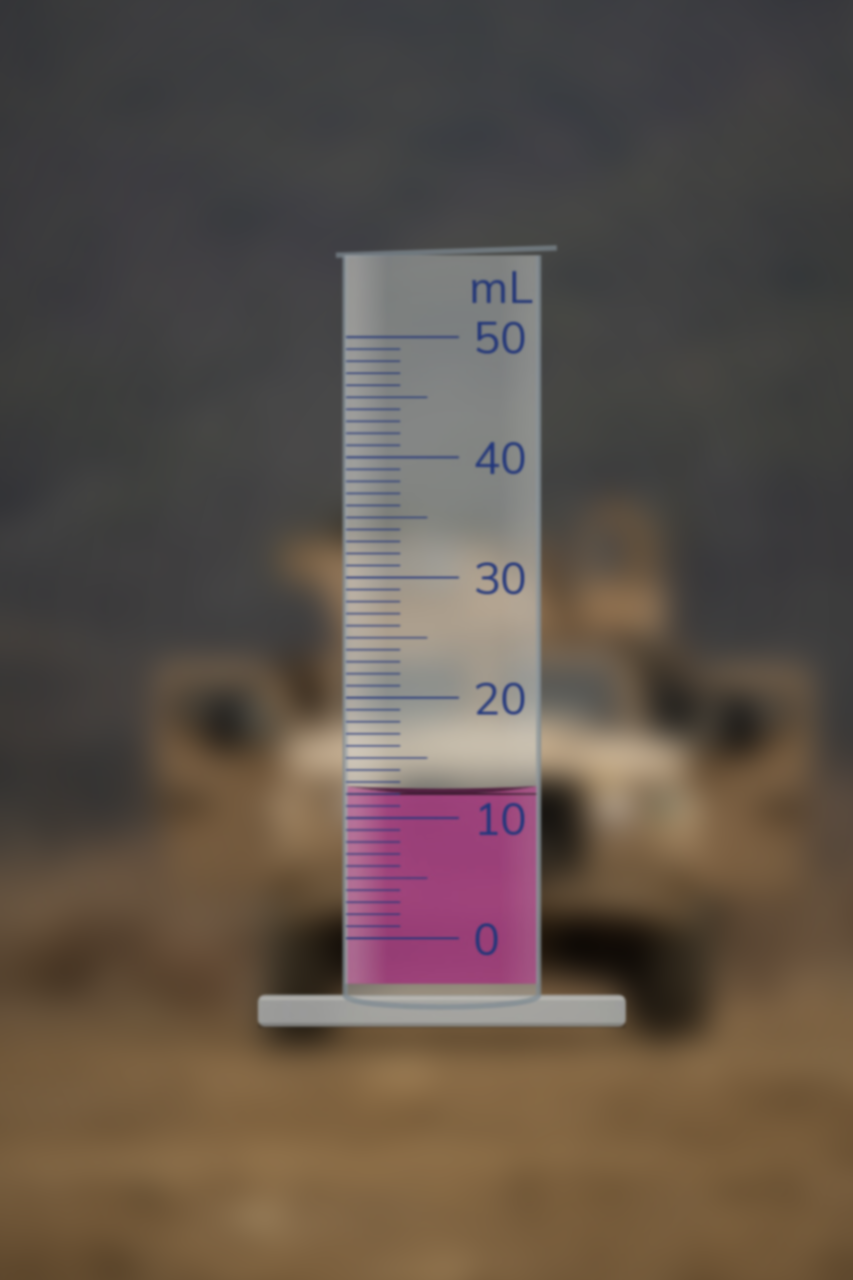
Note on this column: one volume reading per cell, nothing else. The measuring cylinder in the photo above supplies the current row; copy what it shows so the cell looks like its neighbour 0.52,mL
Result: 12,mL
